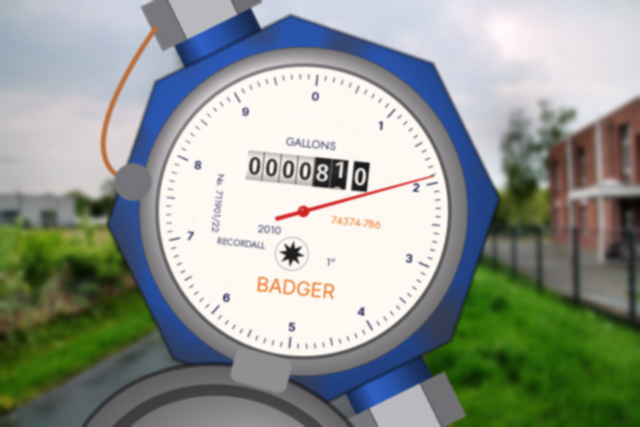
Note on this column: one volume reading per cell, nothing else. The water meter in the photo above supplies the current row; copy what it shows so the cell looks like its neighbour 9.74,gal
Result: 811.9,gal
